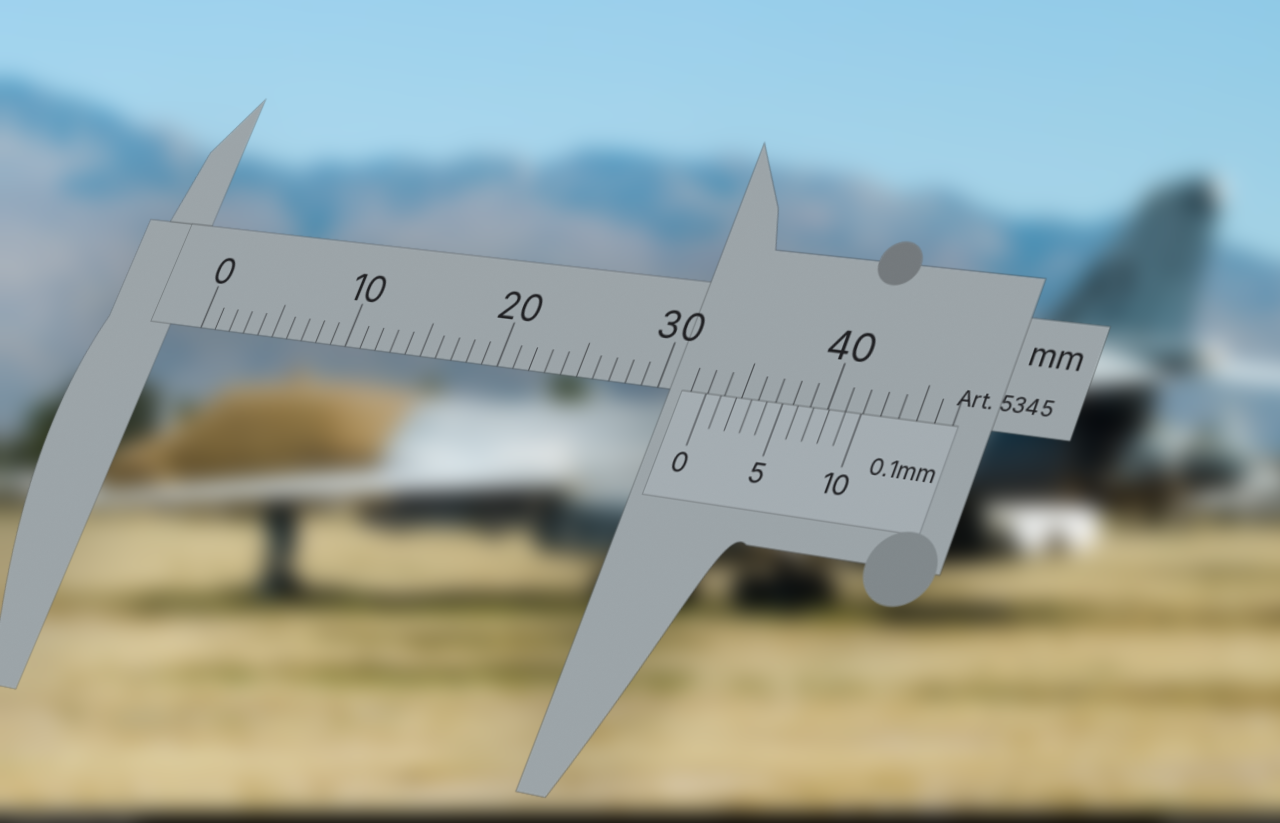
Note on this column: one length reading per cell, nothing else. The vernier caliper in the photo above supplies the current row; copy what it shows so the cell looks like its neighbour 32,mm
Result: 32.9,mm
